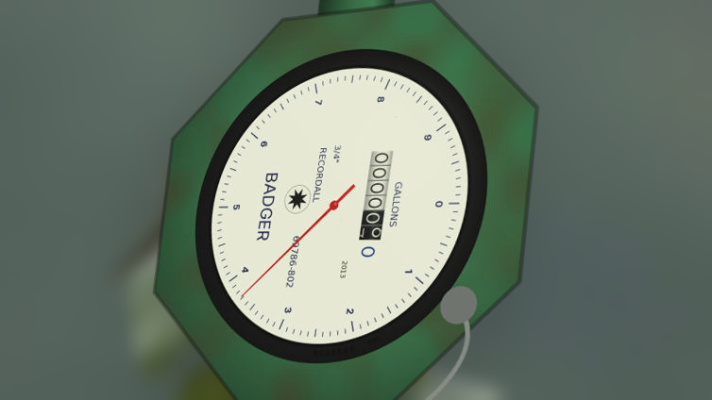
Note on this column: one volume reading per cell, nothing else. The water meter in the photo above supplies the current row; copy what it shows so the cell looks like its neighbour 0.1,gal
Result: 63.7,gal
